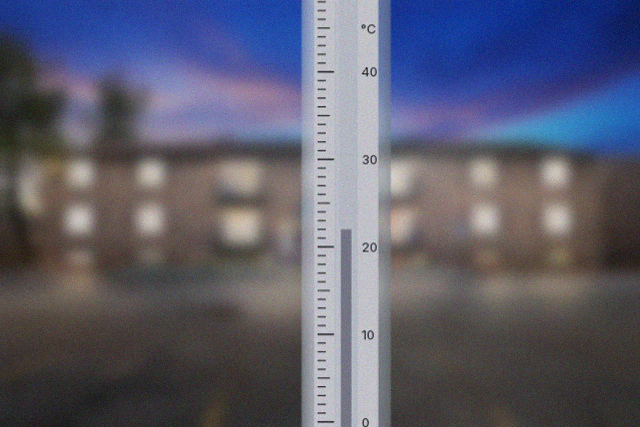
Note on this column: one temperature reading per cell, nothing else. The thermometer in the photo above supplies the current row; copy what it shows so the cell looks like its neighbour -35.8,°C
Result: 22,°C
